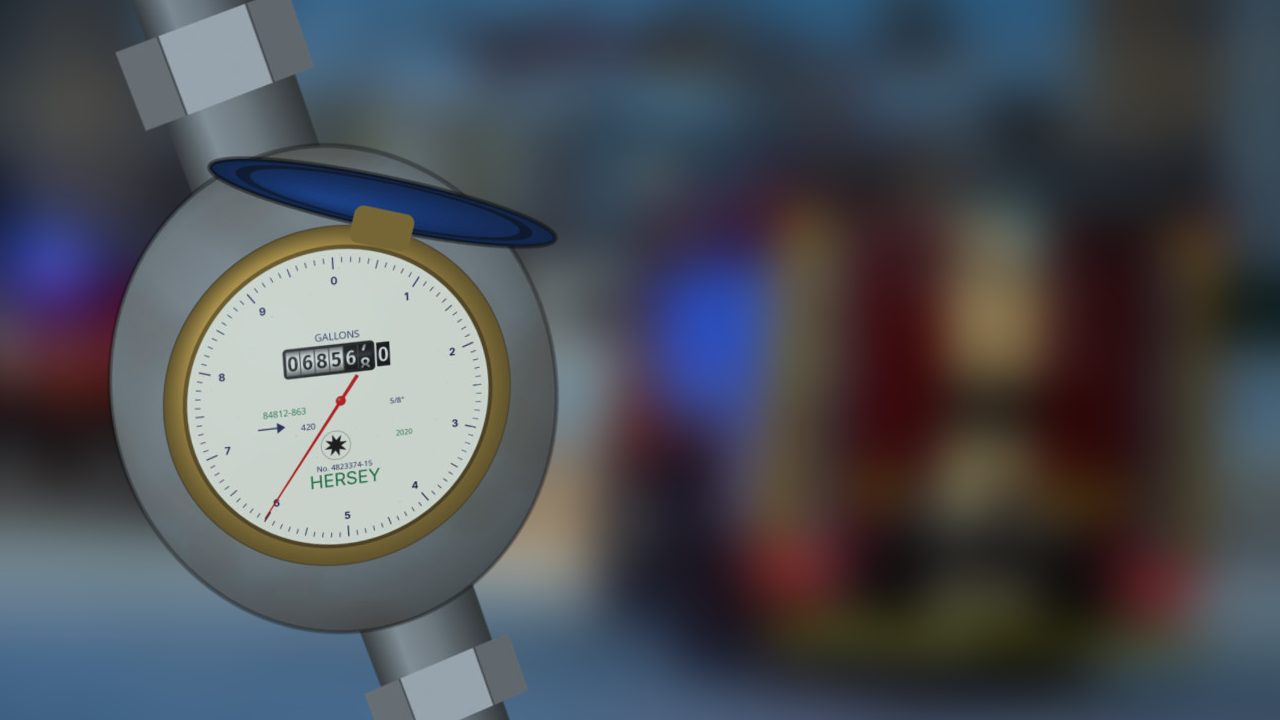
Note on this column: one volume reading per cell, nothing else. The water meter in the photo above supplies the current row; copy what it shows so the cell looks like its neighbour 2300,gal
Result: 685676.0,gal
